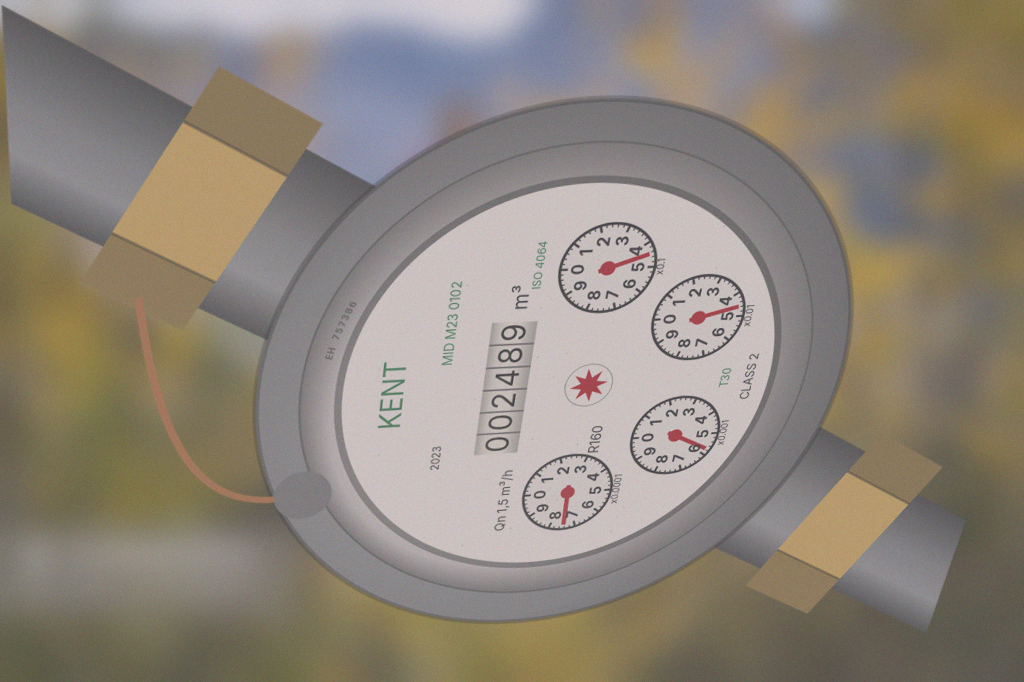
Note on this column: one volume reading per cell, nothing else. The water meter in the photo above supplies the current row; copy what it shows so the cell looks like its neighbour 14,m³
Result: 2489.4457,m³
